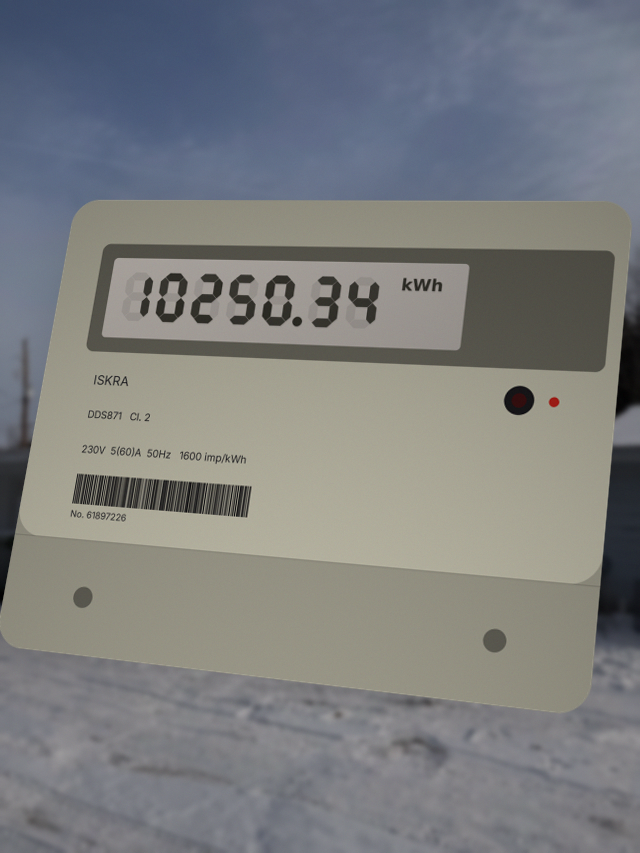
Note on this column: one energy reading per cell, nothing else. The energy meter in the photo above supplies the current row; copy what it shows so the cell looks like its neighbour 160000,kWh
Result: 10250.34,kWh
